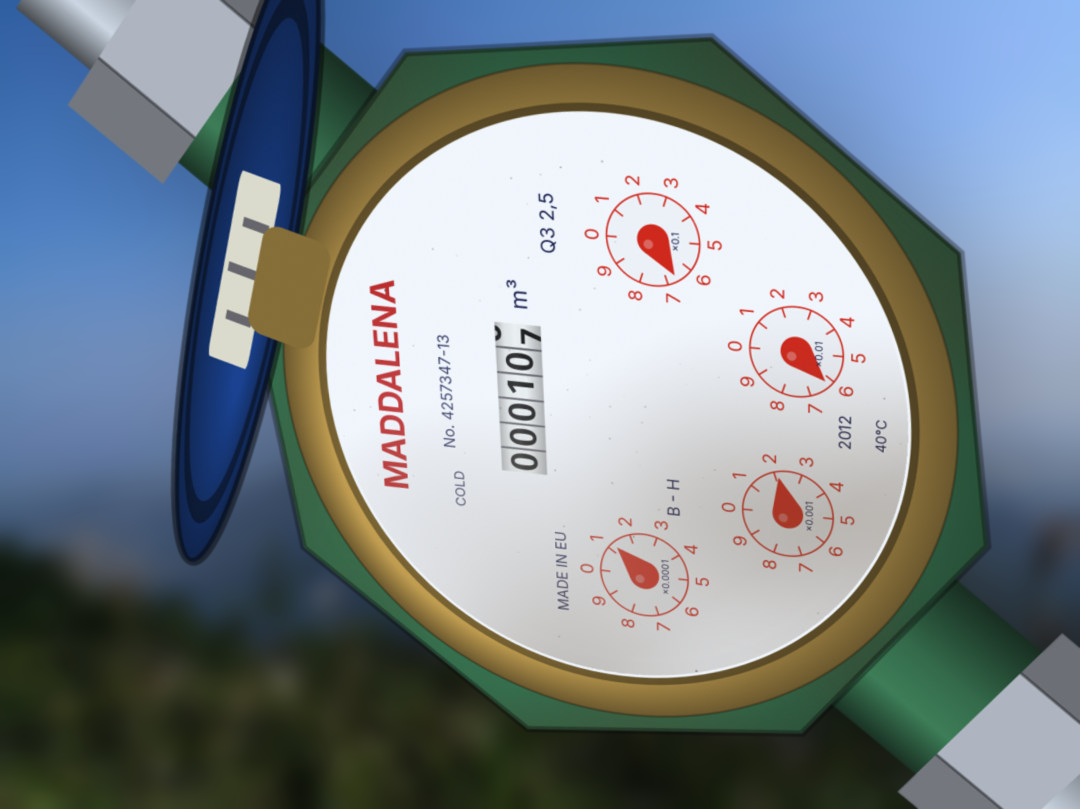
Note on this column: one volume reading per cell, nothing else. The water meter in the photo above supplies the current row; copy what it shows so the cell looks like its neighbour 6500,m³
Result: 106.6621,m³
